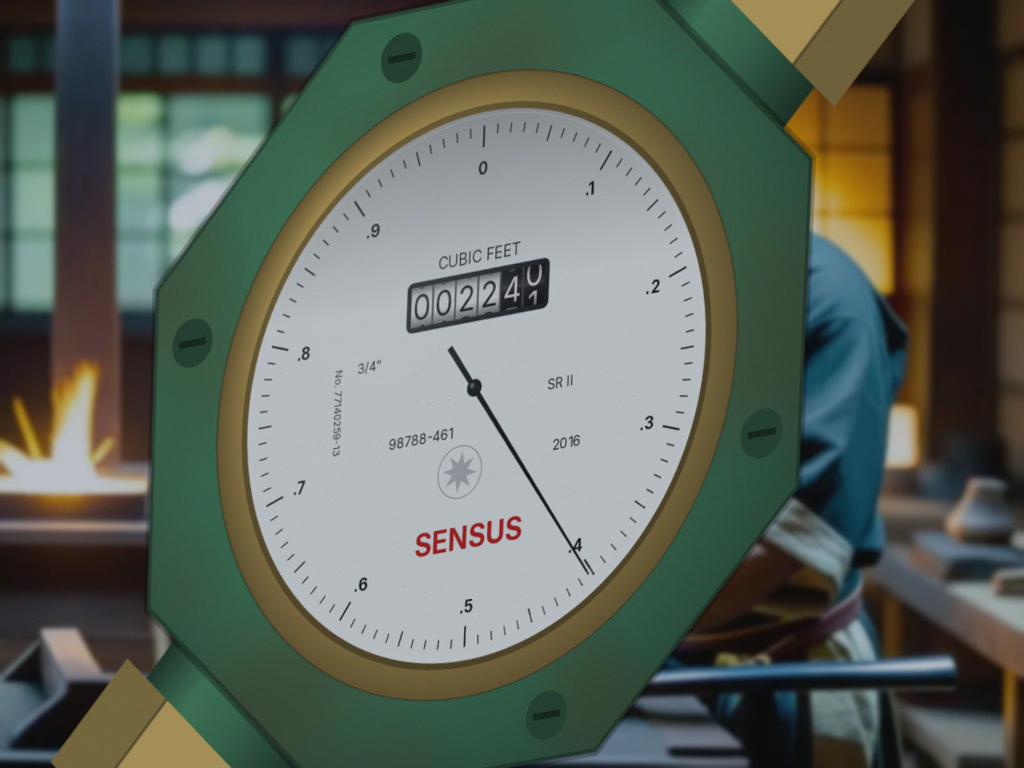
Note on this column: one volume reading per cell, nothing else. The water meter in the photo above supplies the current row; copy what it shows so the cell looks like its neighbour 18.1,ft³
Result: 2240.40,ft³
